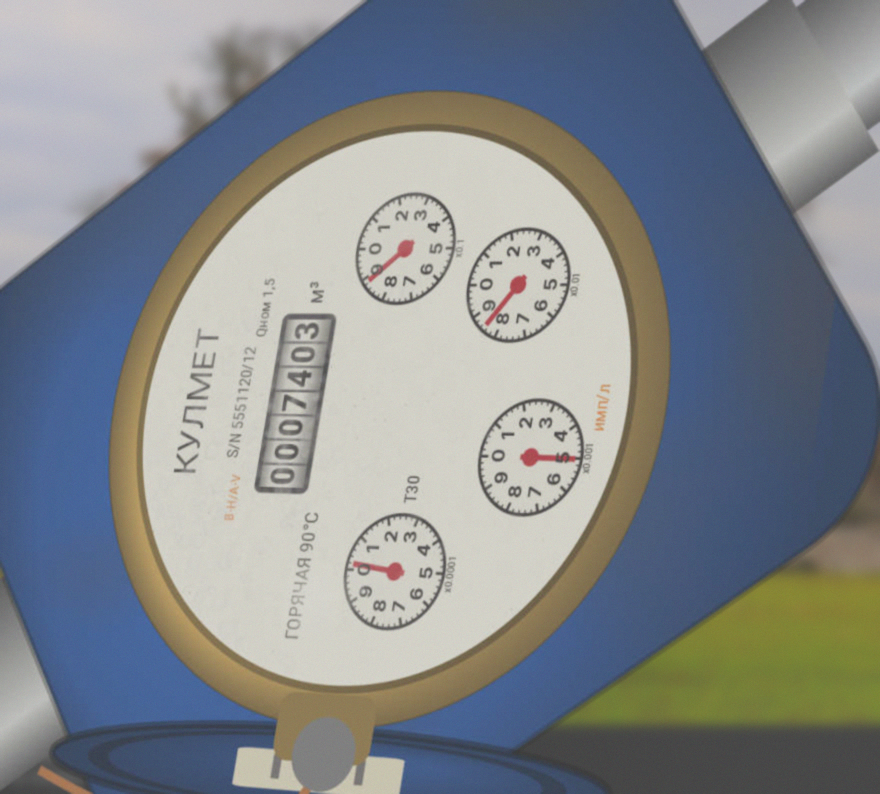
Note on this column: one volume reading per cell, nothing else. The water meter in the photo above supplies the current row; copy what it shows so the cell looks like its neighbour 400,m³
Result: 7403.8850,m³
